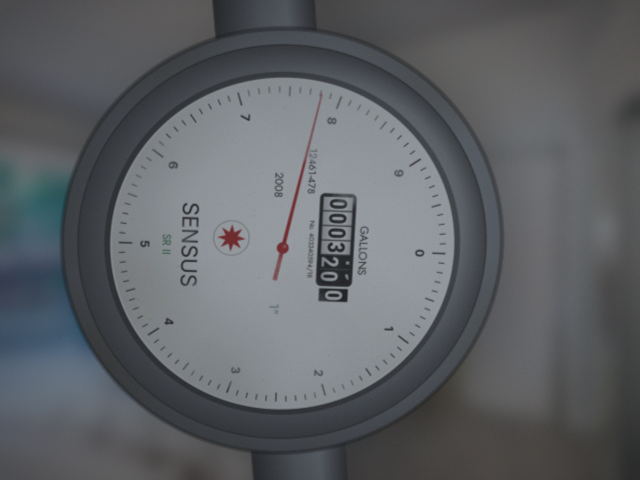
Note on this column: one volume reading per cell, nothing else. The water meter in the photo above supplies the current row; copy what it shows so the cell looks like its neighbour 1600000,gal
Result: 3197.8,gal
